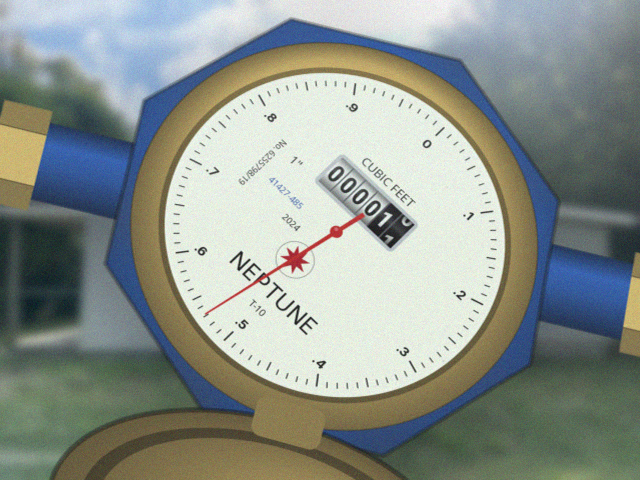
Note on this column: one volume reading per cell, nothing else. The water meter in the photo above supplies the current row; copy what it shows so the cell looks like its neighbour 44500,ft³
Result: 10.53,ft³
